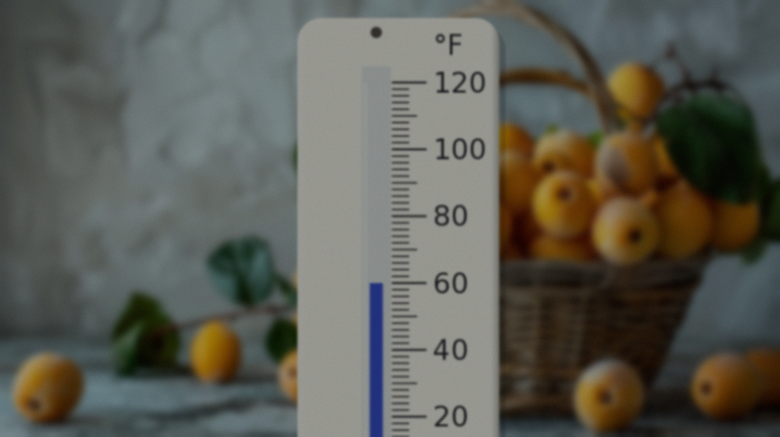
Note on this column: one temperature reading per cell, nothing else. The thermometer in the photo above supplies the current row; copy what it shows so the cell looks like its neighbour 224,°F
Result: 60,°F
